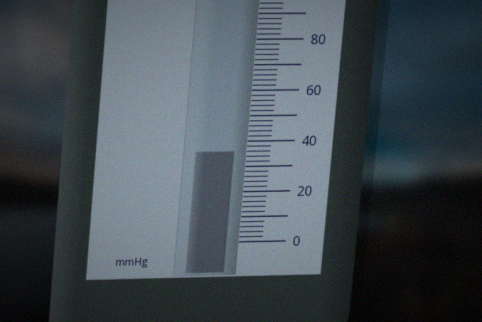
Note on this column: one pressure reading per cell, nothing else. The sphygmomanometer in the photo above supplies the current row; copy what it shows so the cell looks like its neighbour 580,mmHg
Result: 36,mmHg
